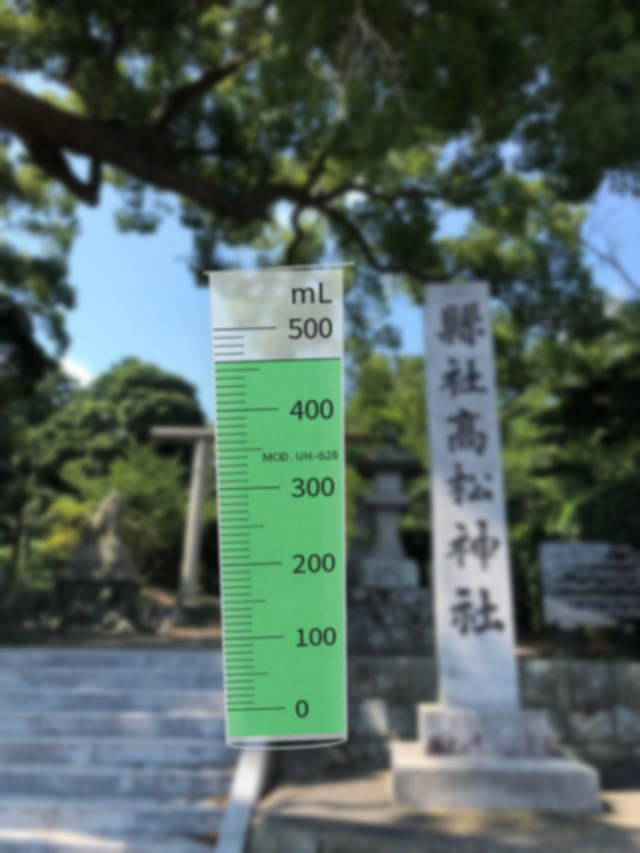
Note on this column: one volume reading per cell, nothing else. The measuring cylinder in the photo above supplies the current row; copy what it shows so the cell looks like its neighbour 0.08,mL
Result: 460,mL
